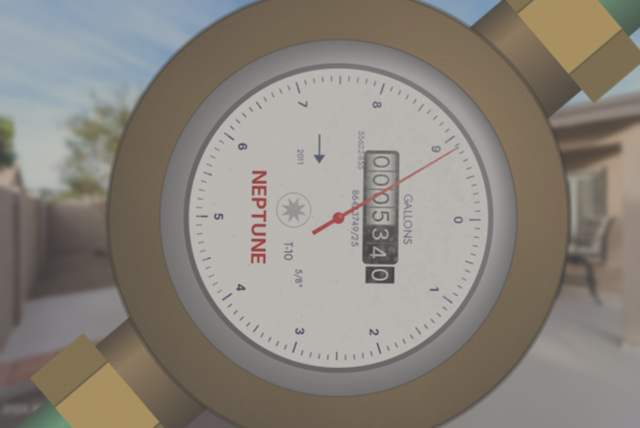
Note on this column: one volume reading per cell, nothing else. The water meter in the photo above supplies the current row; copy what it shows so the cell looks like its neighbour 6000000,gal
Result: 5339.1,gal
